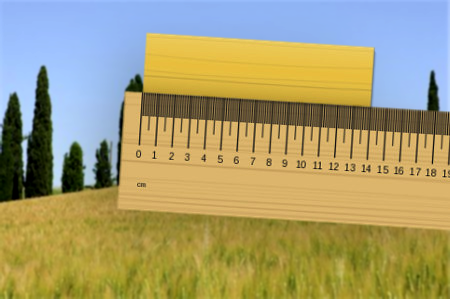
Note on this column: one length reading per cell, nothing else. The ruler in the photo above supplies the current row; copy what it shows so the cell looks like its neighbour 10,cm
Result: 14,cm
